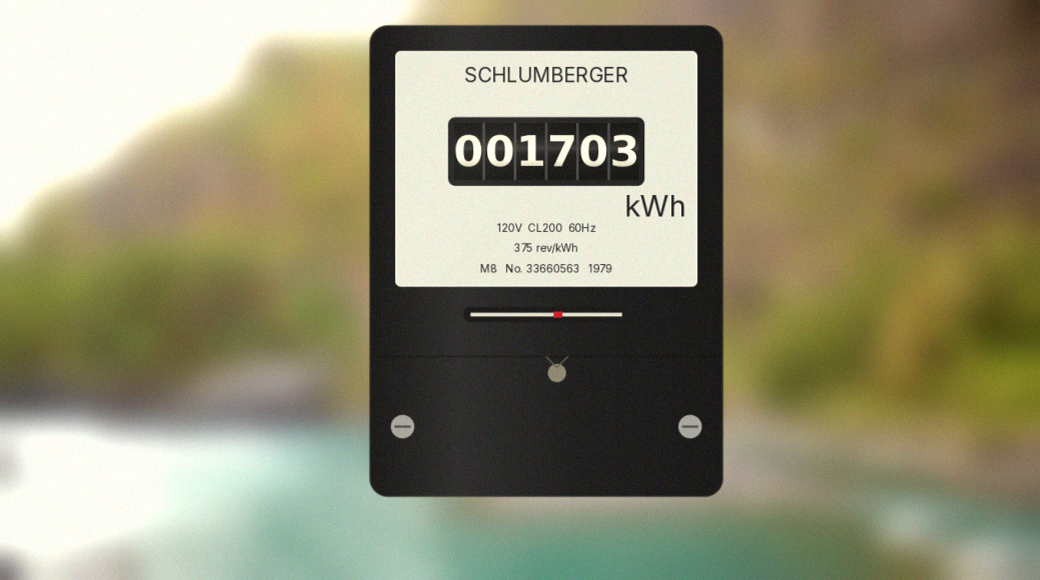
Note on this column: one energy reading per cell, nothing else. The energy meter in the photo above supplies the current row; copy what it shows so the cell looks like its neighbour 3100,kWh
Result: 1703,kWh
